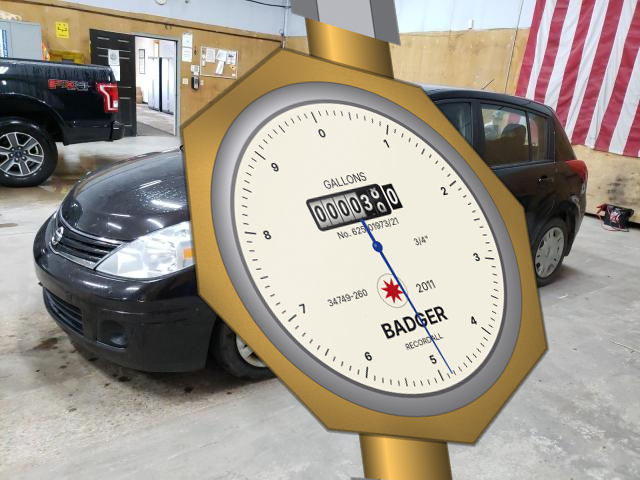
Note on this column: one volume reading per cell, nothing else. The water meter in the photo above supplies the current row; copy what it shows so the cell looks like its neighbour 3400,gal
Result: 384.8,gal
